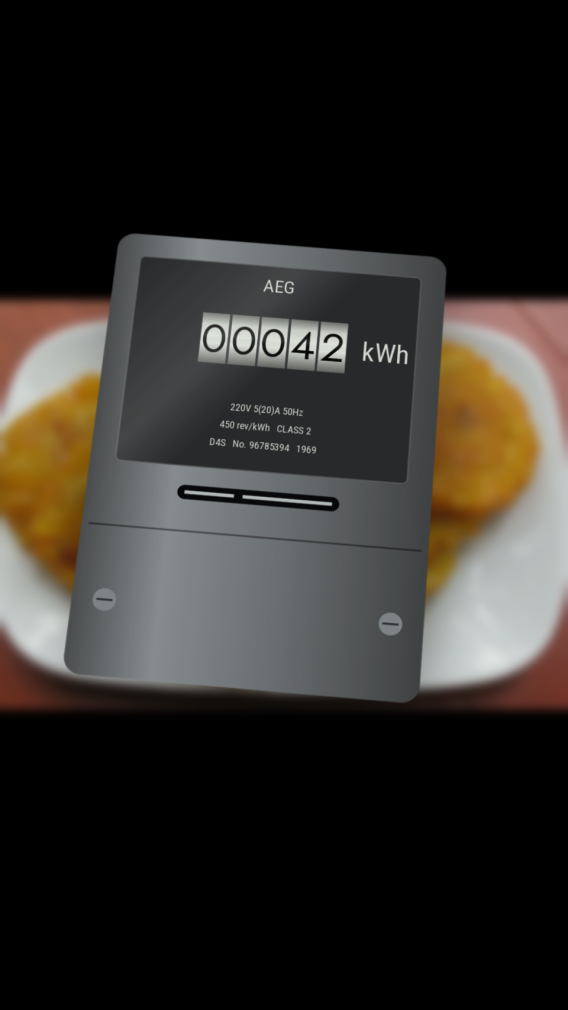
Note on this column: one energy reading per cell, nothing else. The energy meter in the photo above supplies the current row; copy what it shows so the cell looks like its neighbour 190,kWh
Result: 42,kWh
